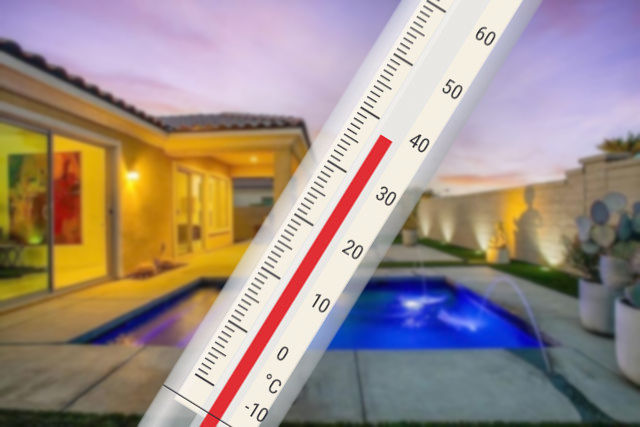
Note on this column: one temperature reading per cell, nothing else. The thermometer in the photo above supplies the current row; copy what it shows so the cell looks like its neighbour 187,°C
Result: 38,°C
